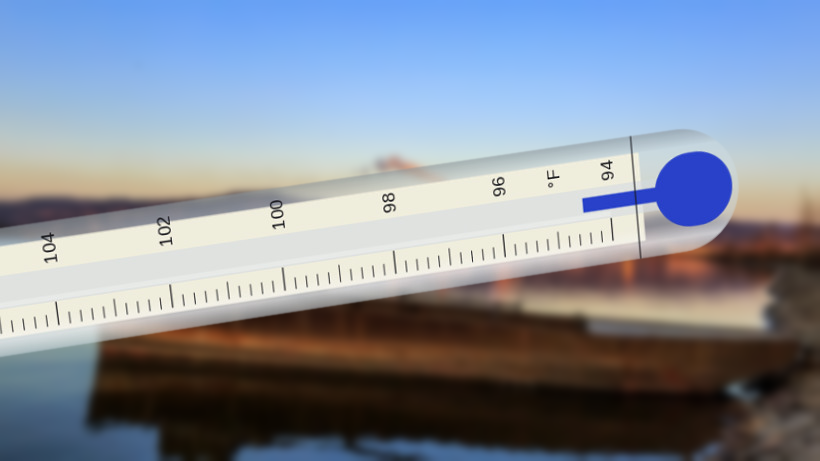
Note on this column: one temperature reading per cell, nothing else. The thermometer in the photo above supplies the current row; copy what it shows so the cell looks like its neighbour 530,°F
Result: 94.5,°F
